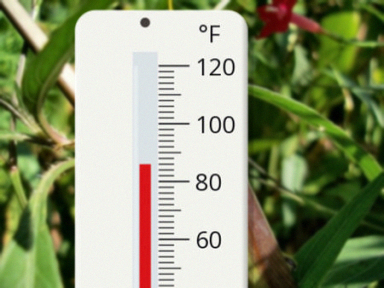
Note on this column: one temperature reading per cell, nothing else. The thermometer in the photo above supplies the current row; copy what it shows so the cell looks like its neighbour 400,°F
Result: 86,°F
